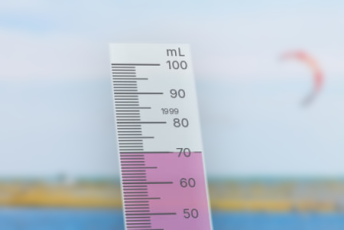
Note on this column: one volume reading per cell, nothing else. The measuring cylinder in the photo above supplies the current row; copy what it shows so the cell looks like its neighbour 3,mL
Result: 70,mL
